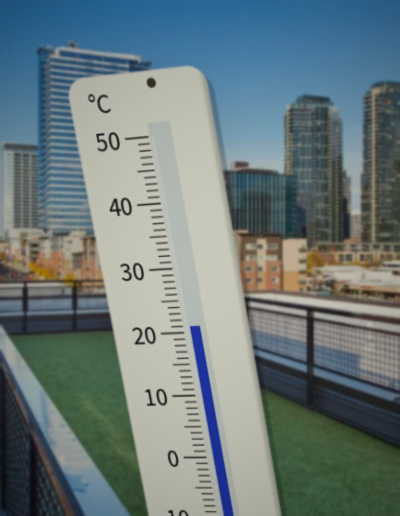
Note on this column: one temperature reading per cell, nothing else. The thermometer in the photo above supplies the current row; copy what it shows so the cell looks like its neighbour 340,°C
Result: 21,°C
